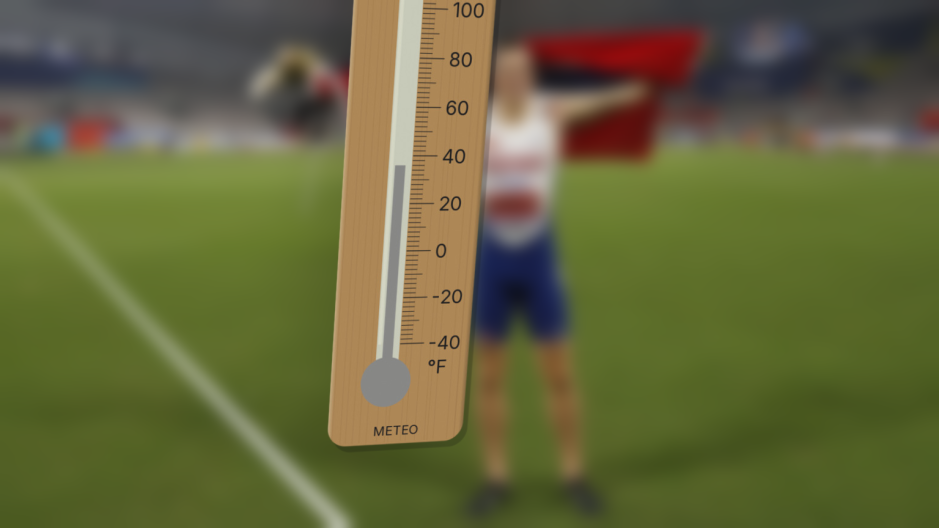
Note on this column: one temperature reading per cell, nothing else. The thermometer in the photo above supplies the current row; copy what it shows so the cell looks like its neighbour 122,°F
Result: 36,°F
